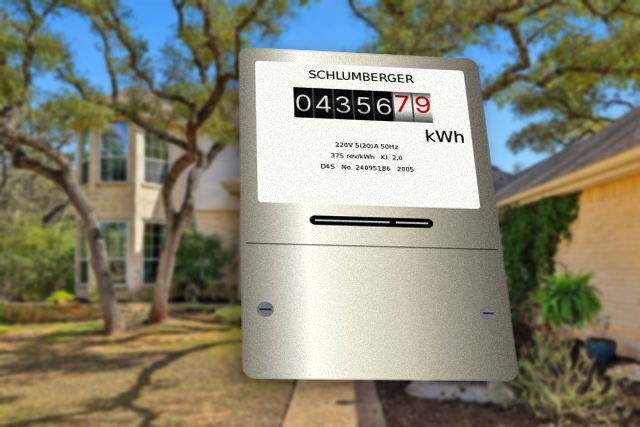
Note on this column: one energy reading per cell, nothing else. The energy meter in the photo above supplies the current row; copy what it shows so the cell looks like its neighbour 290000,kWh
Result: 4356.79,kWh
